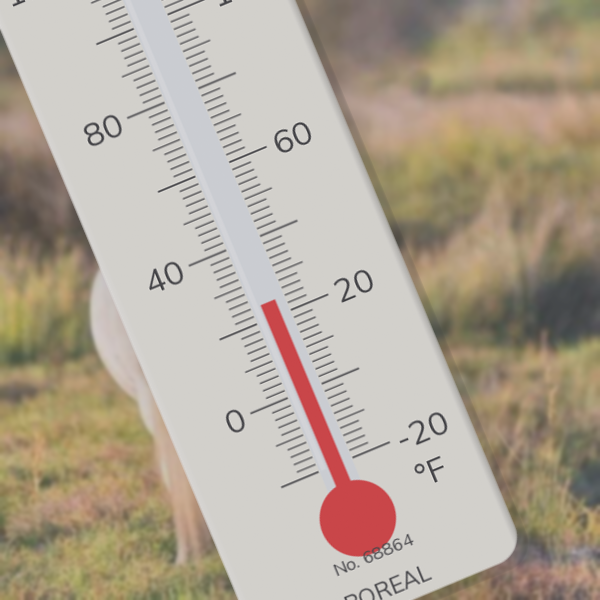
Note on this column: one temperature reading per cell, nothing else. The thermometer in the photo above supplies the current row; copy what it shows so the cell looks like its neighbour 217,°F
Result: 24,°F
